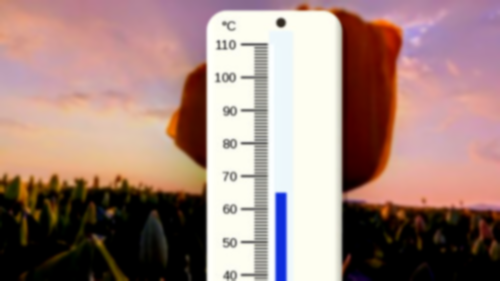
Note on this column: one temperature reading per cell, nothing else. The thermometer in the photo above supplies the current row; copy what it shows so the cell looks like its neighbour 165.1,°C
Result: 65,°C
